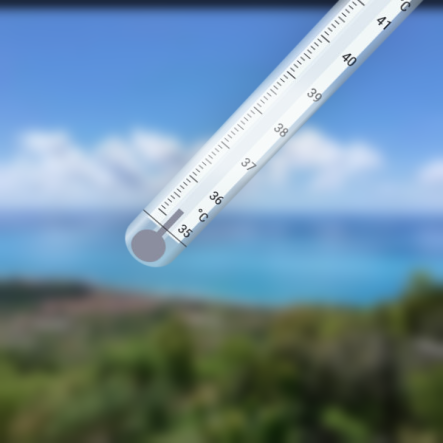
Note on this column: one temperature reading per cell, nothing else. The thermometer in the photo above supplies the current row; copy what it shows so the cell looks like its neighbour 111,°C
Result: 35.3,°C
